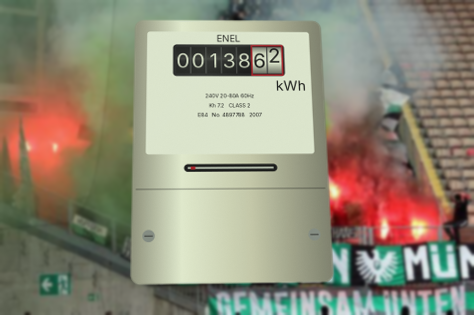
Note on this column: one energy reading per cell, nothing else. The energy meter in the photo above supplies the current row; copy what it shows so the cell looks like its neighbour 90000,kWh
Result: 138.62,kWh
